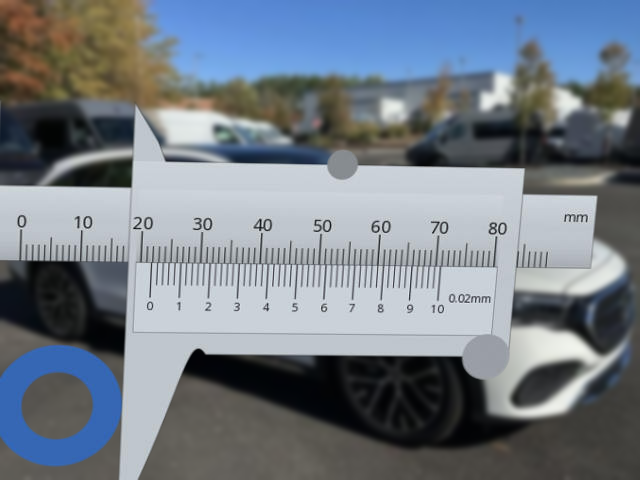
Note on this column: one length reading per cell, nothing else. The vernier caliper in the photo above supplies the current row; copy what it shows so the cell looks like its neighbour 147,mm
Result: 21.8,mm
